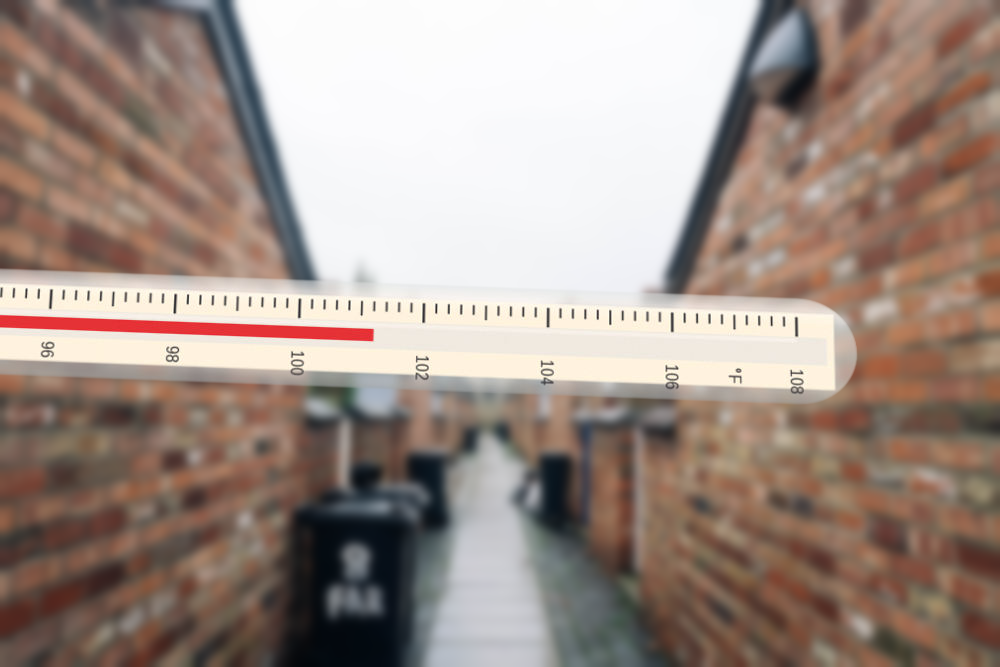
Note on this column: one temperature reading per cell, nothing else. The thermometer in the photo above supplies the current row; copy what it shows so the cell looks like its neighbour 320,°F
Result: 101.2,°F
